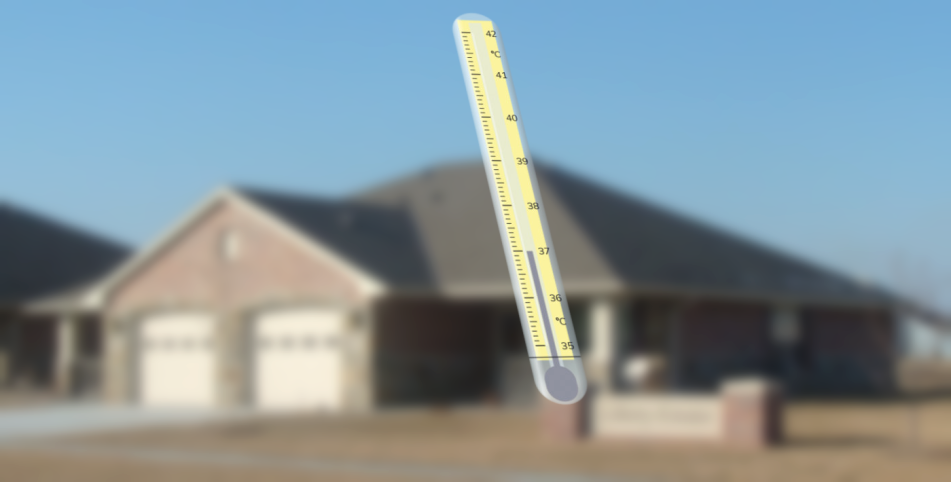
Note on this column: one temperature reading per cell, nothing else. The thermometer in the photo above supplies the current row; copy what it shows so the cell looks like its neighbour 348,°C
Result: 37,°C
